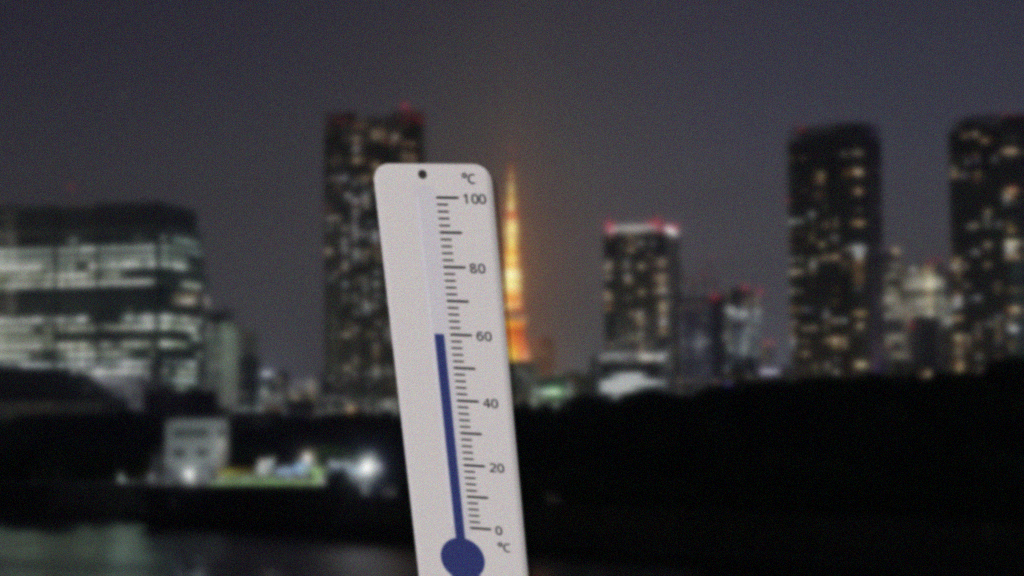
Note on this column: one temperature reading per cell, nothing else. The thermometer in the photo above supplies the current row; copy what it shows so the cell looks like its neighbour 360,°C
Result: 60,°C
